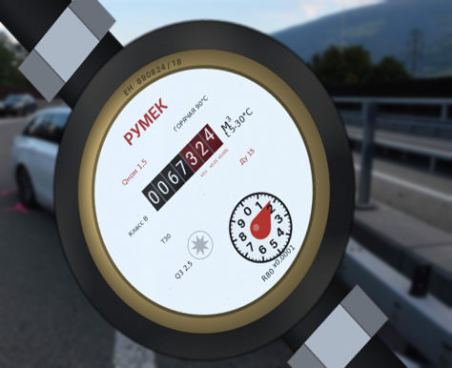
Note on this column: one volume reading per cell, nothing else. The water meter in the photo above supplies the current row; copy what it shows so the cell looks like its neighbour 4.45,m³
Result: 67.3241,m³
